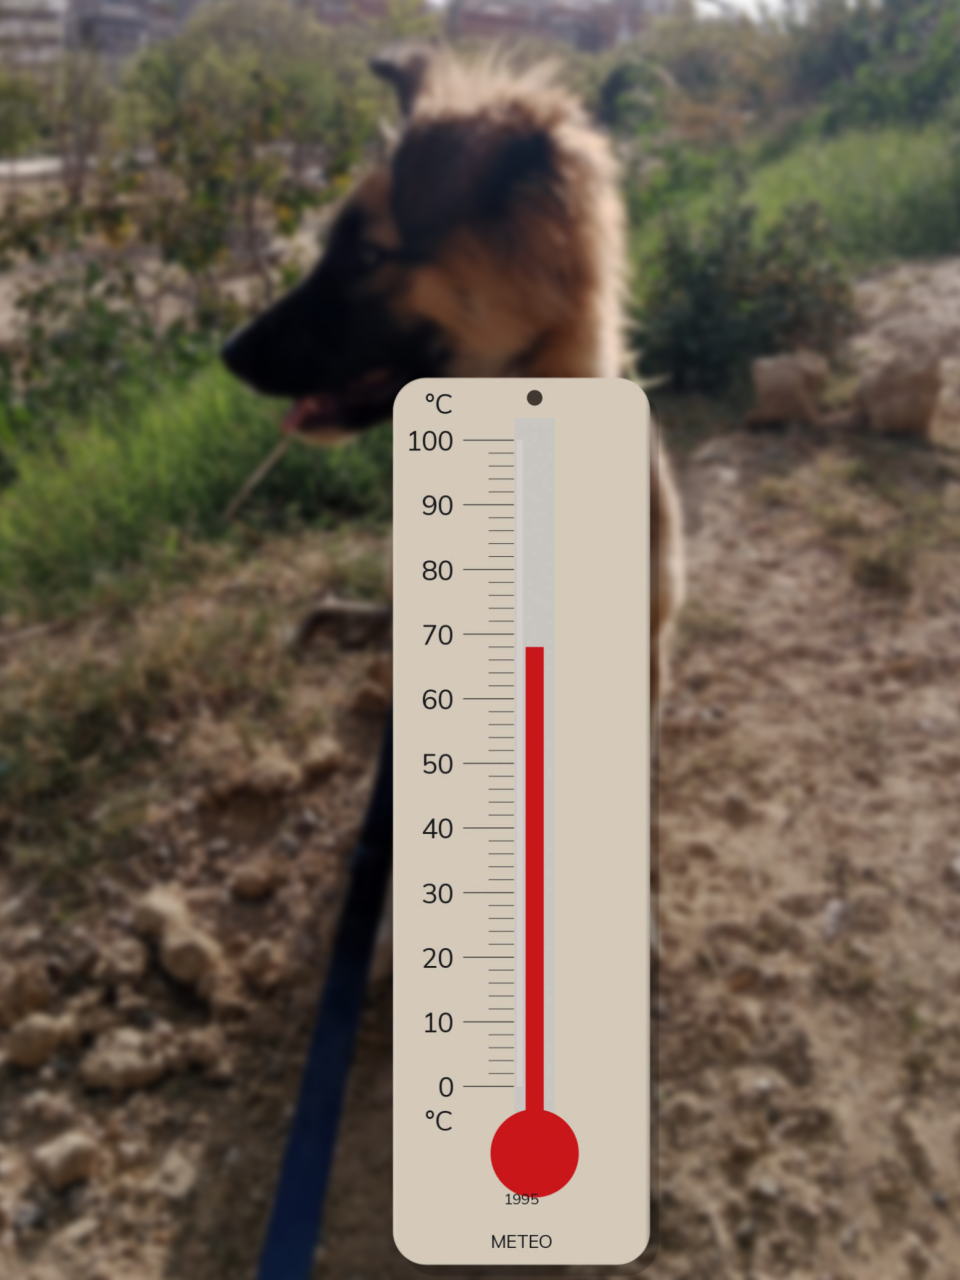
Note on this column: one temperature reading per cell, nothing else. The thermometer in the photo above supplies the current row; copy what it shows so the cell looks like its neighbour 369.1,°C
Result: 68,°C
